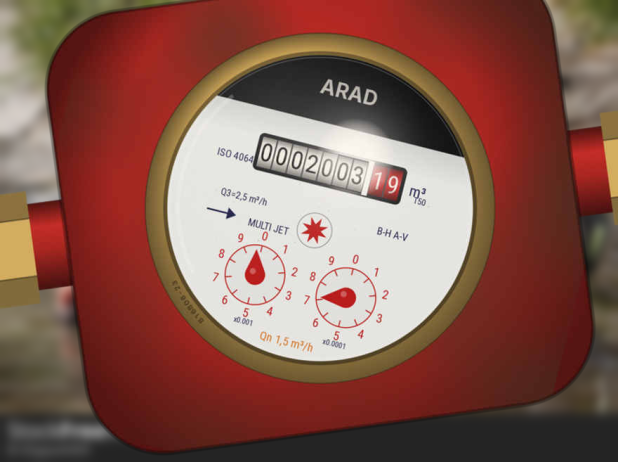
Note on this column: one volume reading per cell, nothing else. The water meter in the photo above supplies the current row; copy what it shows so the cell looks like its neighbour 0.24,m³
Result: 2003.1897,m³
